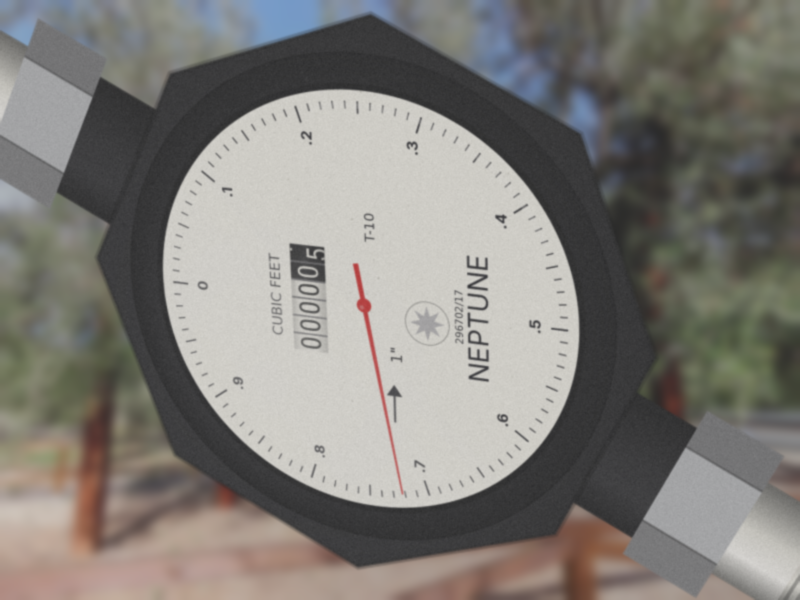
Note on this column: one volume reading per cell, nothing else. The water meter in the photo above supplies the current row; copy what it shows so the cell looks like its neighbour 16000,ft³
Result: 4.72,ft³
